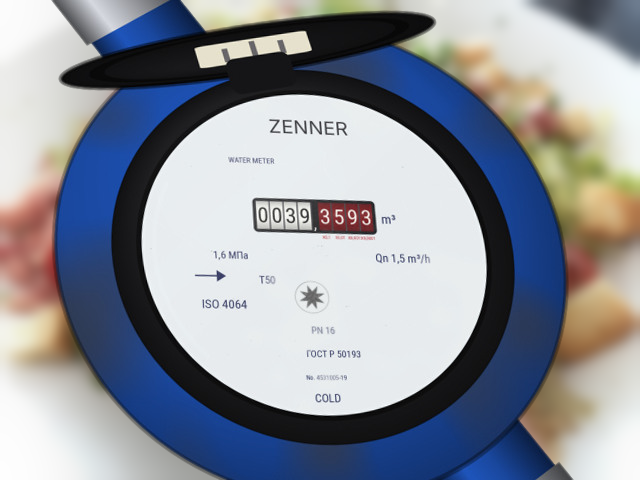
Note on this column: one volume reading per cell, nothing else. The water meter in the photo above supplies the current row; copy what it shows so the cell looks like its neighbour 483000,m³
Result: 39.3593,m³
